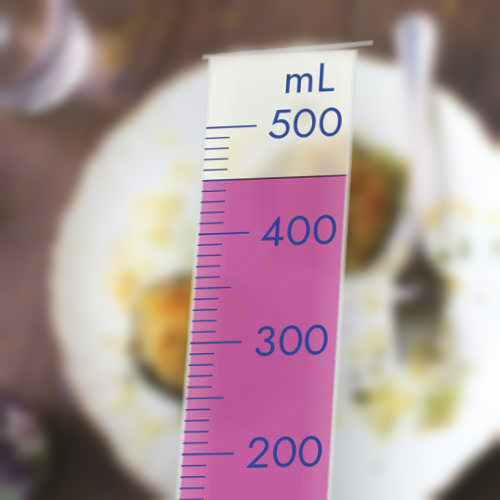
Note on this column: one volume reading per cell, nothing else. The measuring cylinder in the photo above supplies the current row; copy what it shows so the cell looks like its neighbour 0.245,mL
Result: 450,mL
